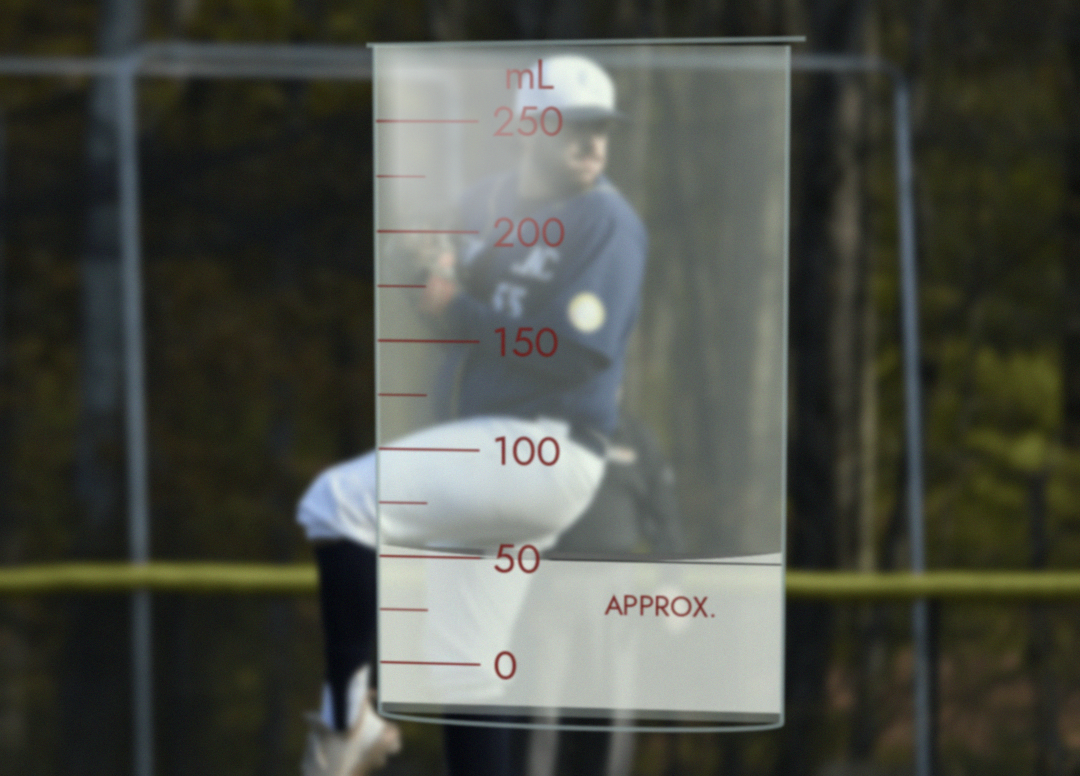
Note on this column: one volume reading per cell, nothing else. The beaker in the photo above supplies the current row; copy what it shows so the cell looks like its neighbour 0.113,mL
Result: 50,mL
